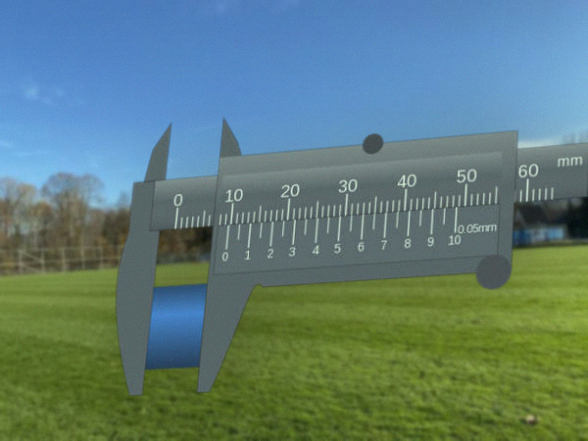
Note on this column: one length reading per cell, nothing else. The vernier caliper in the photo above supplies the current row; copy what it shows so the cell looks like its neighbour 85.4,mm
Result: 9.6,mm
